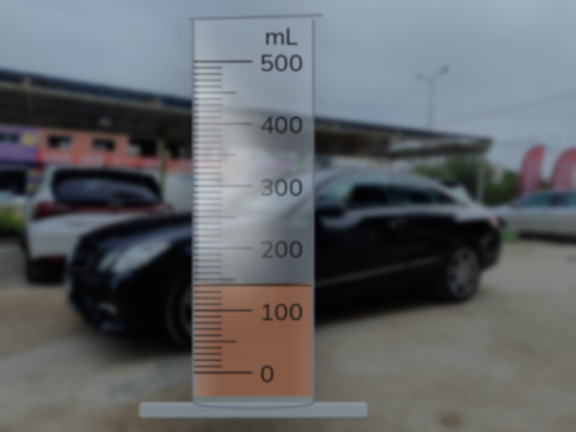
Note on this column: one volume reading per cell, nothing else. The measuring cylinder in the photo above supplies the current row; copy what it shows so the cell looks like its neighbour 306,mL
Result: 140,mL
